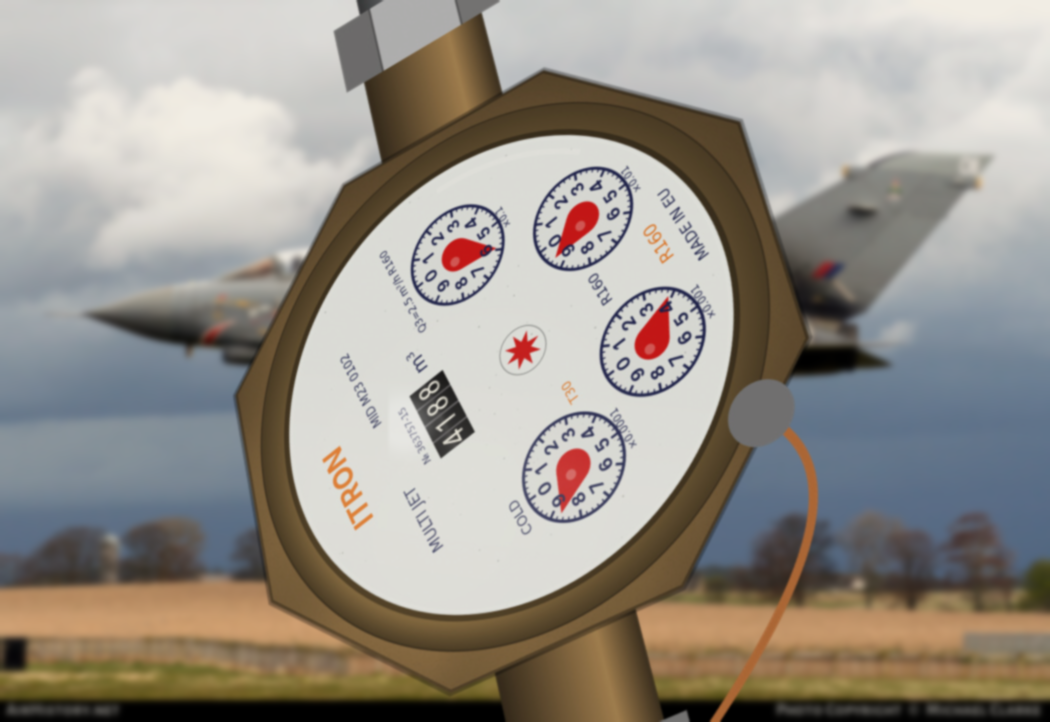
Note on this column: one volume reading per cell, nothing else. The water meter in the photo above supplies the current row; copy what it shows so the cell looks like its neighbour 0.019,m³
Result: 4188.5938,m³
